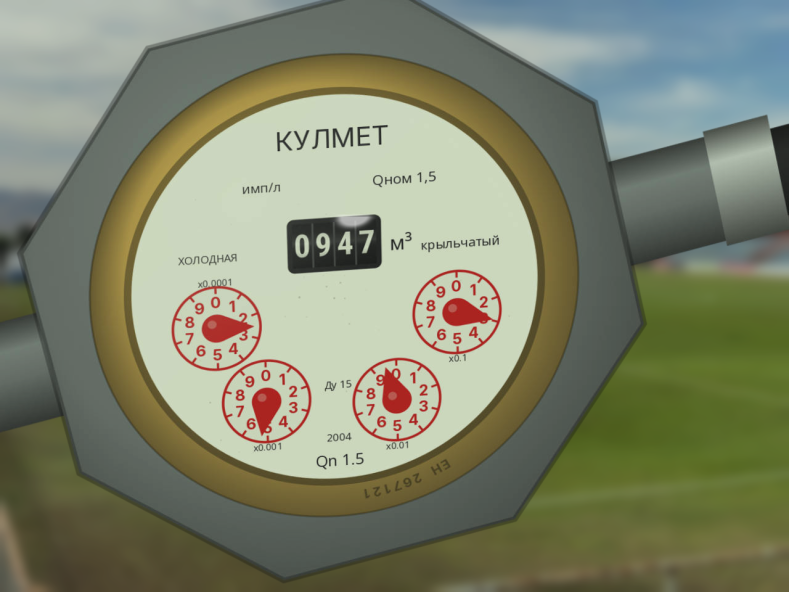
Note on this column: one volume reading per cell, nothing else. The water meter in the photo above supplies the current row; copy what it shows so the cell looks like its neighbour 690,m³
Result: 947.2952,m³
